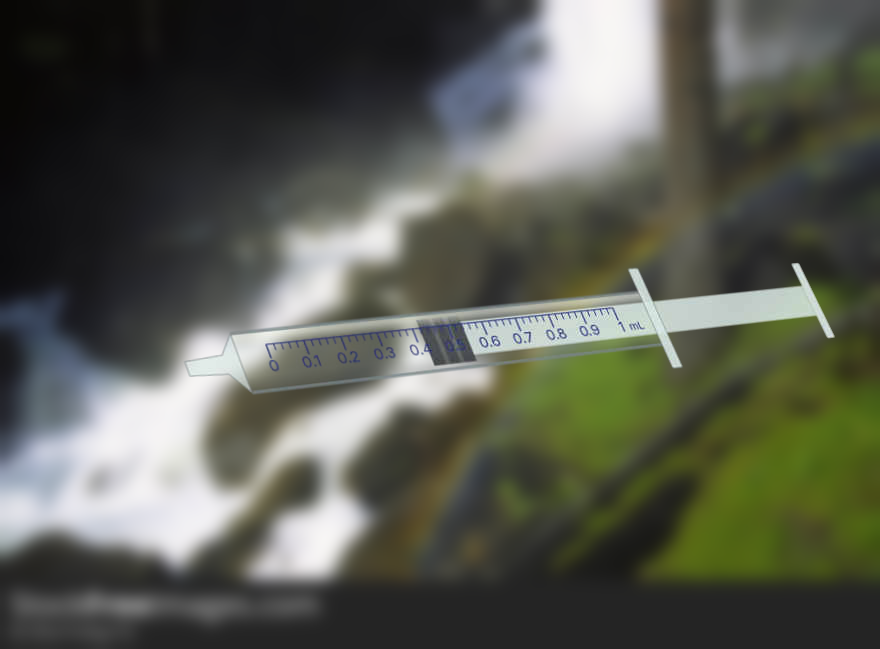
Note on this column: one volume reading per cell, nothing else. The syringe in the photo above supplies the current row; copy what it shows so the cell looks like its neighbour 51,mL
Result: 0.42,mL
